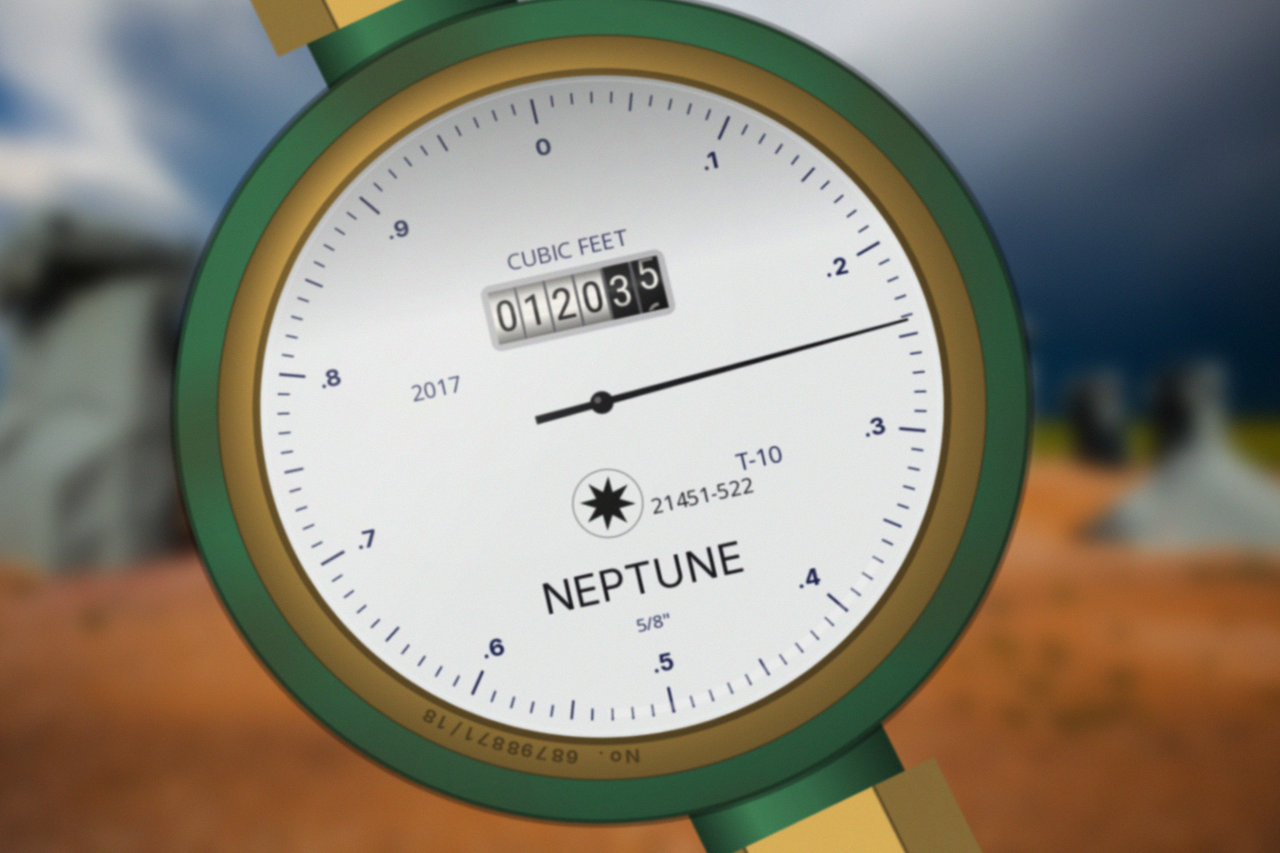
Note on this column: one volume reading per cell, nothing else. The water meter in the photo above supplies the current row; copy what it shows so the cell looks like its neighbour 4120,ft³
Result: 12035.24,ft³
